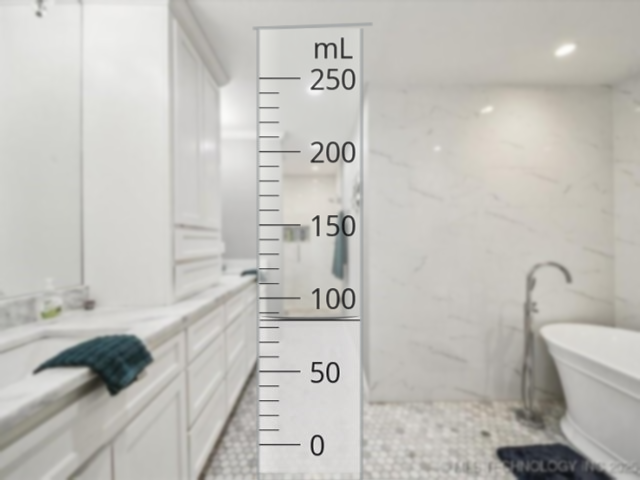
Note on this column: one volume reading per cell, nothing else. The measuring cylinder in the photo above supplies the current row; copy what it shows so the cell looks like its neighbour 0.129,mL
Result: 85,mL
